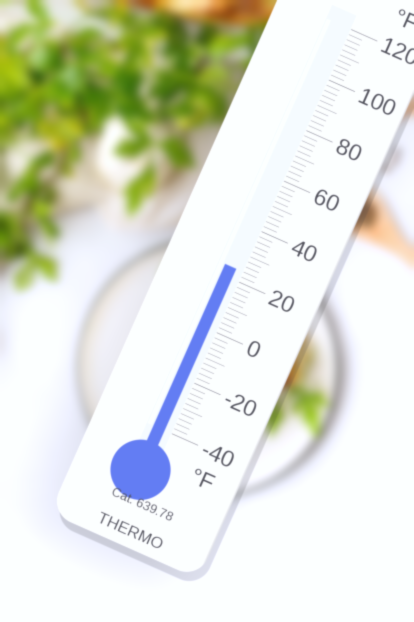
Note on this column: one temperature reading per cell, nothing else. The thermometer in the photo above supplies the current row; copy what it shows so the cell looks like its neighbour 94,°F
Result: 24,°F
